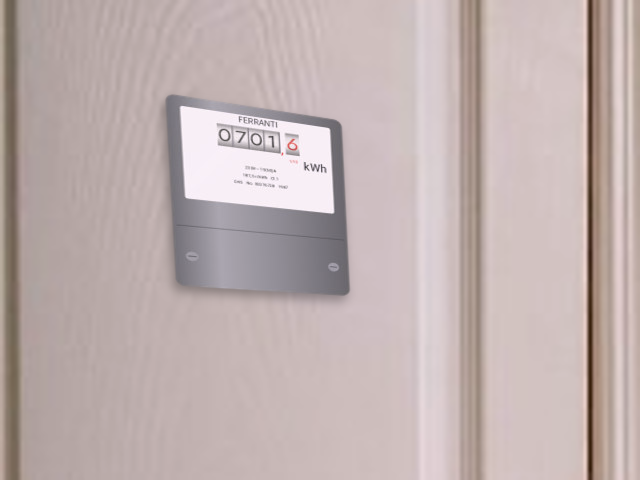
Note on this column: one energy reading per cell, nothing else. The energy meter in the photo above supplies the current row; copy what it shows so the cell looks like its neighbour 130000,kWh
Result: 701.6,kWh
